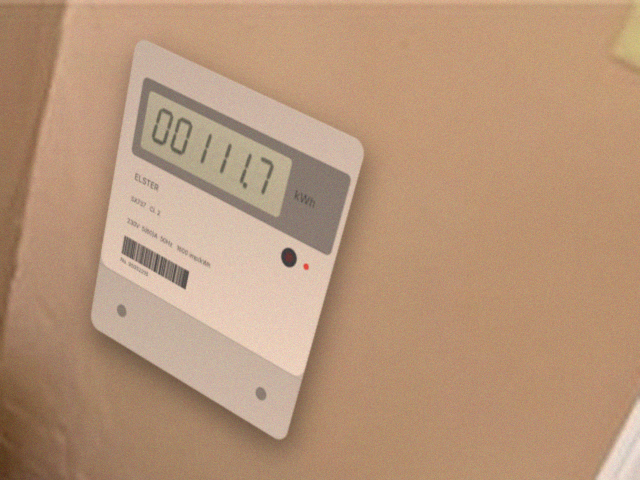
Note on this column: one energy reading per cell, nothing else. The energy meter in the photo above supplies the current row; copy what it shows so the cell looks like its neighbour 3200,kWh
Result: 111.7,kWh
